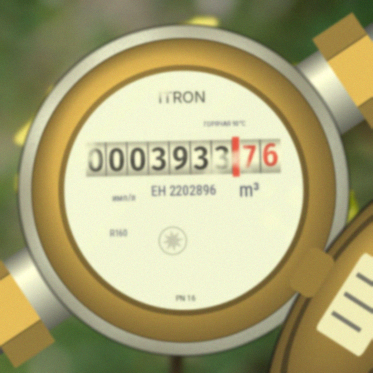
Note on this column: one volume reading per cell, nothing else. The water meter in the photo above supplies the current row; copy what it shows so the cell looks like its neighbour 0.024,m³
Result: 3933.76,m³
